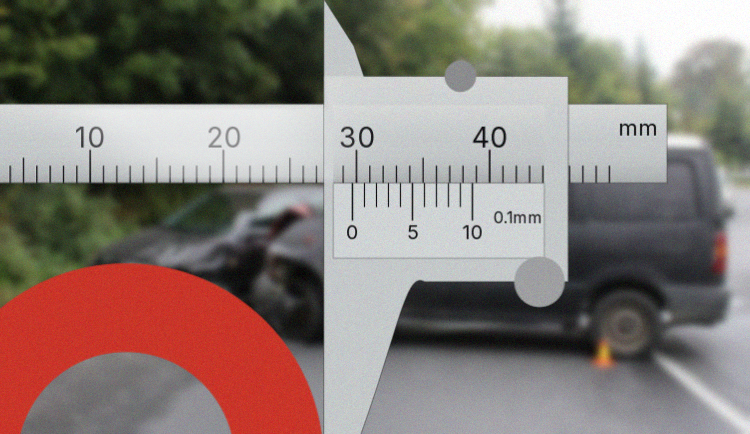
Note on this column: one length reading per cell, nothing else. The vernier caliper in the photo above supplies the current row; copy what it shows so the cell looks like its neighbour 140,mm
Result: 29.7,mm
